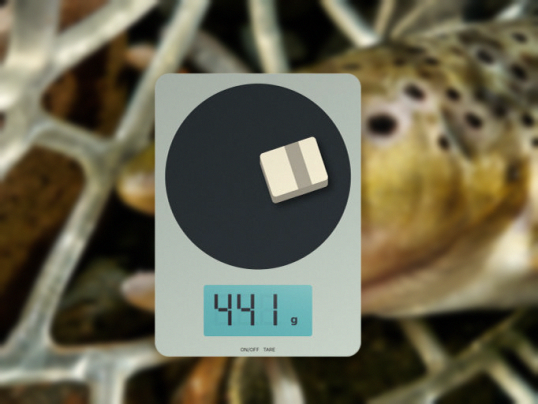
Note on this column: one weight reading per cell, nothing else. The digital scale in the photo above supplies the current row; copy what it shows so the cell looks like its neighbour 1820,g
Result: 441,g
